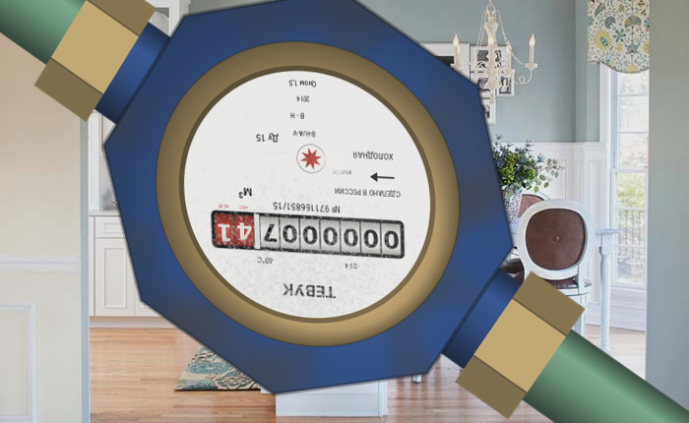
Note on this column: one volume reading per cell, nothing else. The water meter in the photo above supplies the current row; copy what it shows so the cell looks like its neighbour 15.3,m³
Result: 7.41,m³
